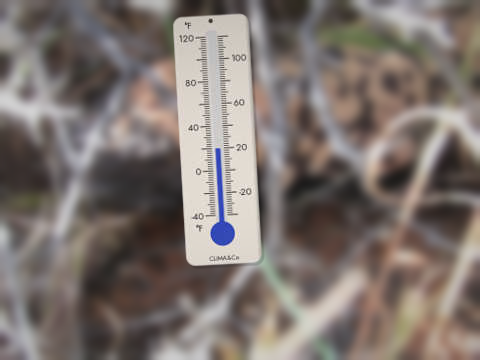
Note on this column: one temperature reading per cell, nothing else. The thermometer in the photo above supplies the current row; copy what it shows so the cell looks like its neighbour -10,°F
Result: 20,°F
